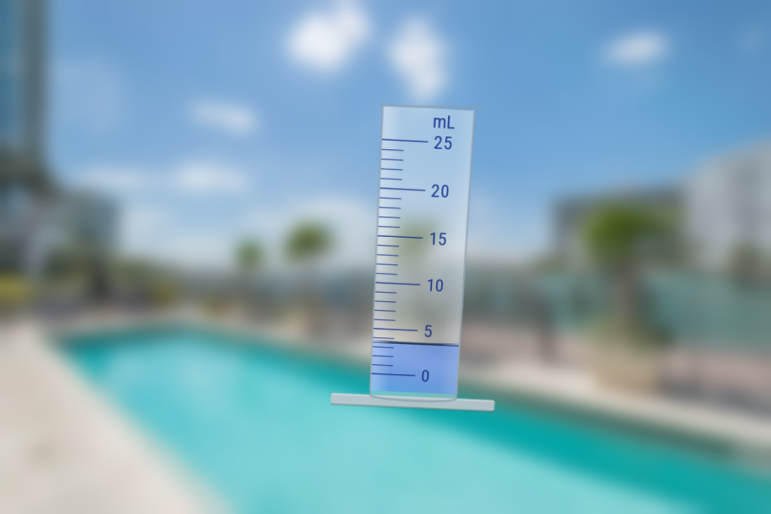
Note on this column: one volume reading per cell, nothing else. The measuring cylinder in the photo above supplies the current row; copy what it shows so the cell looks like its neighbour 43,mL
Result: 3.5,mL
